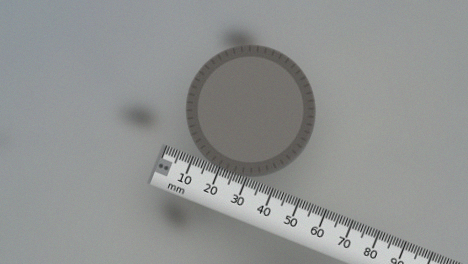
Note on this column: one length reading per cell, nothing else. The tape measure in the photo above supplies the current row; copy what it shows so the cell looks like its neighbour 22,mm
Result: 45,mm
